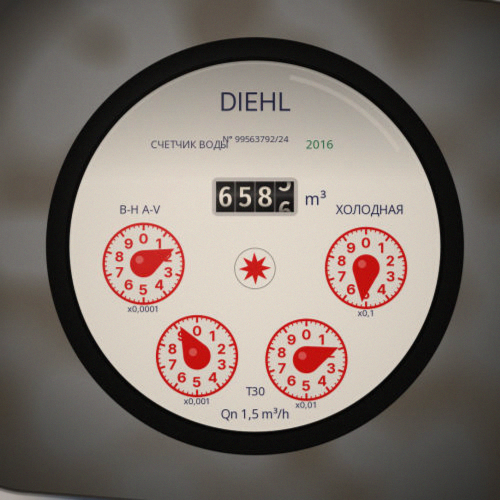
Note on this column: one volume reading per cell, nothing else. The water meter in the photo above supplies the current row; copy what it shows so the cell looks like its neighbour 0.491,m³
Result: 6585.5191,m³
